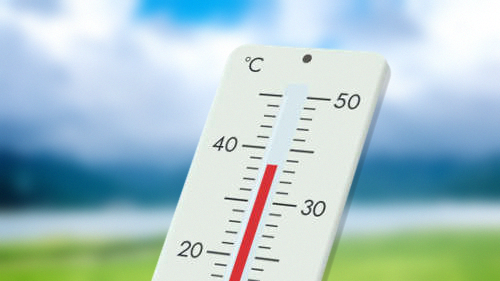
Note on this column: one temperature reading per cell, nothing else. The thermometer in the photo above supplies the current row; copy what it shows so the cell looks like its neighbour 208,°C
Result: 37,°C
